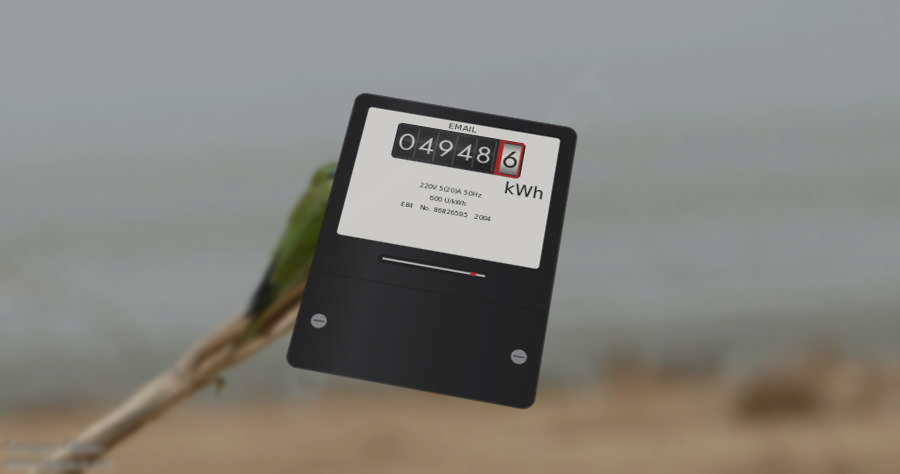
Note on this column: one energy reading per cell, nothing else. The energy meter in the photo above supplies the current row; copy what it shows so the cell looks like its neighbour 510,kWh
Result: 4948.6,kWh
